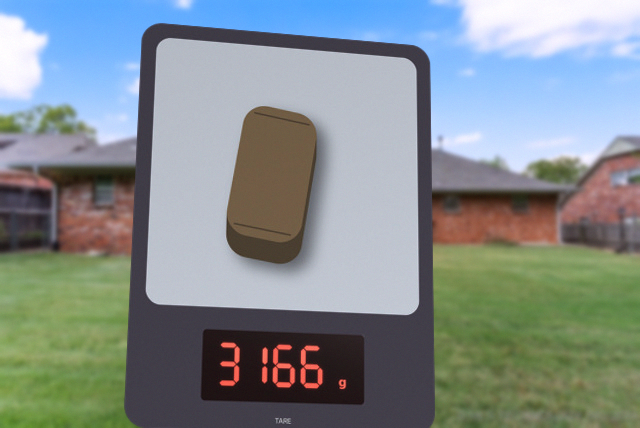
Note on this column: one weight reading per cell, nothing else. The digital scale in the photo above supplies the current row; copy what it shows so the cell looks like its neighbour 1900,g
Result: 3166,g
